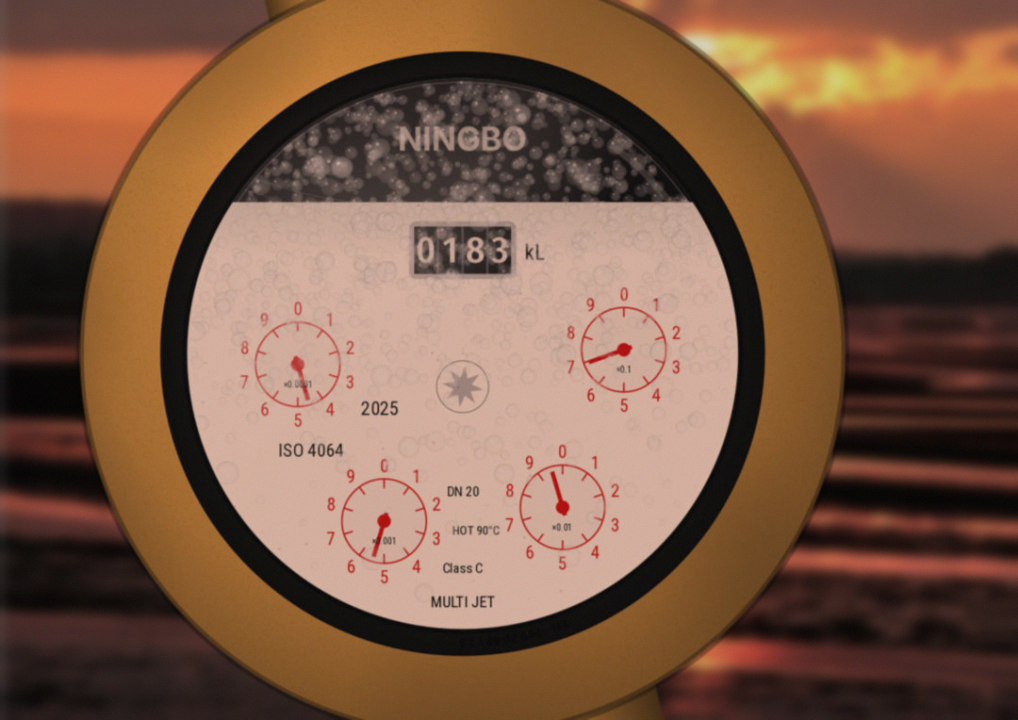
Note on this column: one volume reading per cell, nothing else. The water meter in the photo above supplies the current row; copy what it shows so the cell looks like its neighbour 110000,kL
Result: 183.6954,kL
